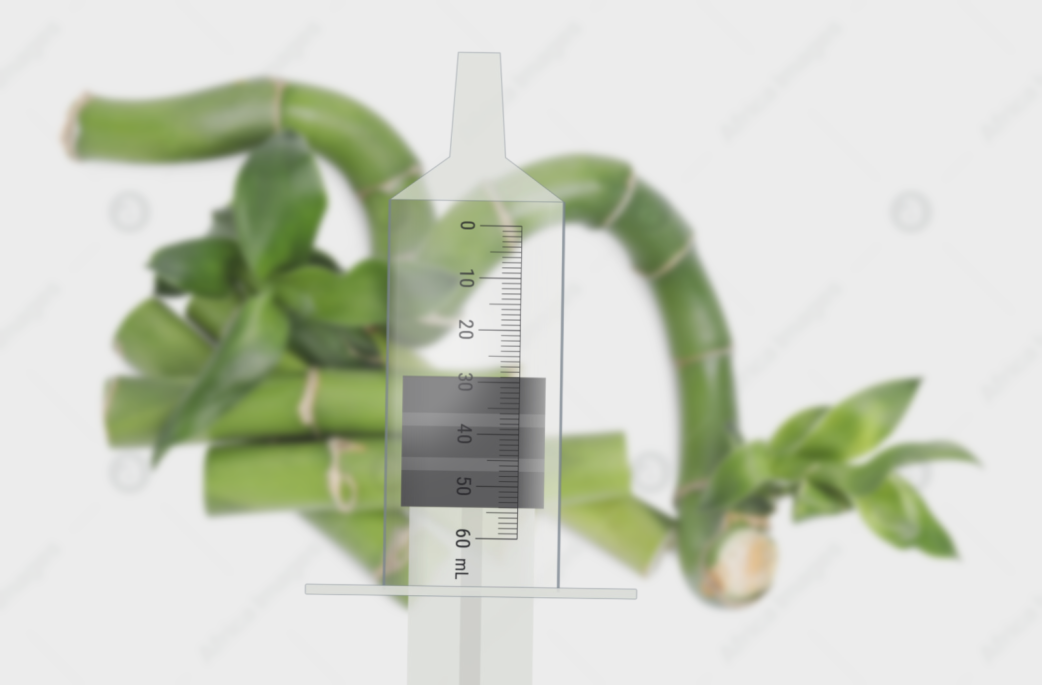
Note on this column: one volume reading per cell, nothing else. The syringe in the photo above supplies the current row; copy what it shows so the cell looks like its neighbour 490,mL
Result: 29,mL
